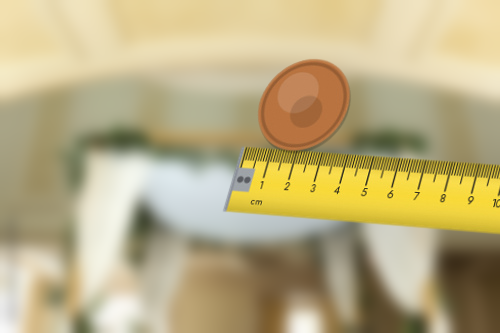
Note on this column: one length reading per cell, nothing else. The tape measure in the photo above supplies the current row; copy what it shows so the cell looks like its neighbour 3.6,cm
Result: 3.5,cm
